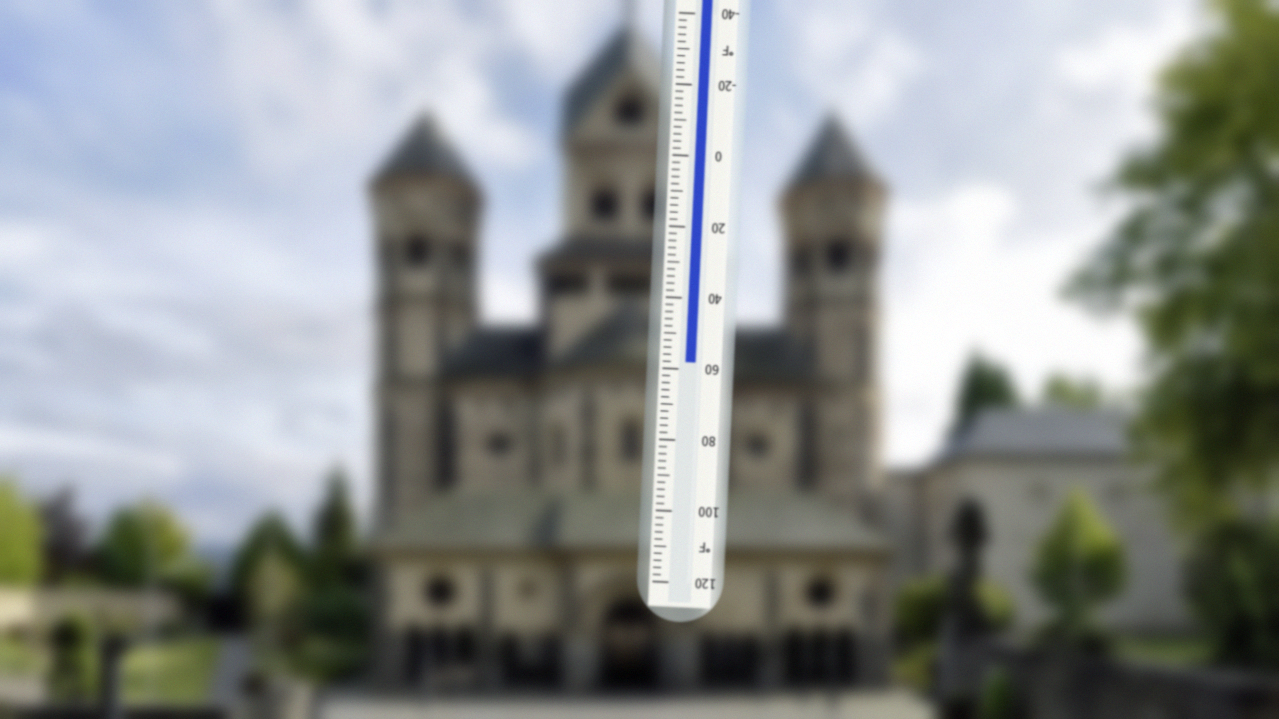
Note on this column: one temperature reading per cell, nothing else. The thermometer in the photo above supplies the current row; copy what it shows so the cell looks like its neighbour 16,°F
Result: 58,°F
